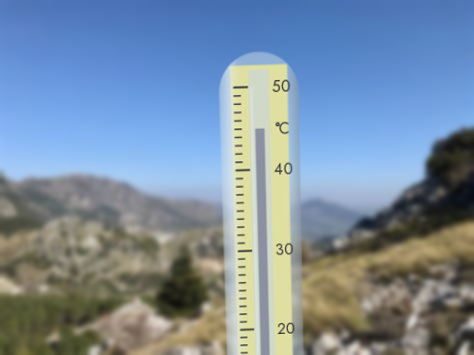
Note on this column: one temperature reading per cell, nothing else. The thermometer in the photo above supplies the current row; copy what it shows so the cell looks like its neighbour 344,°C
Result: 45,°C
